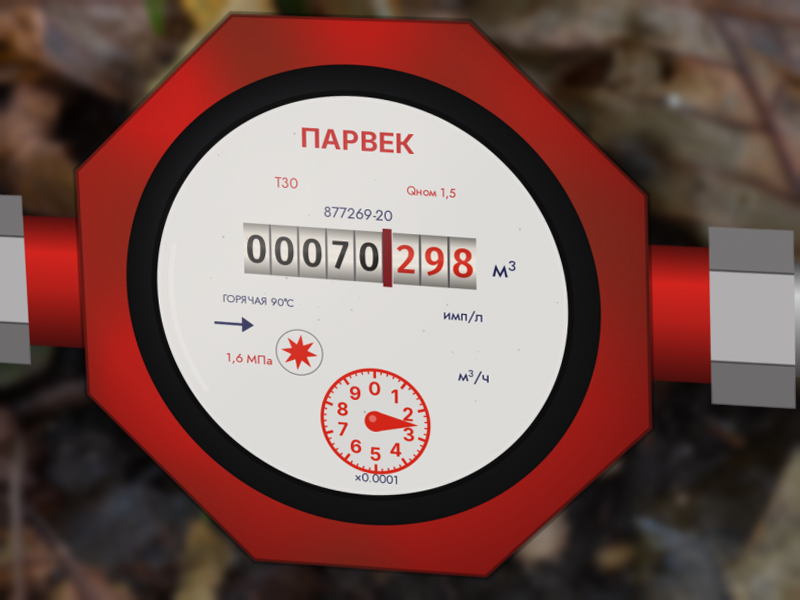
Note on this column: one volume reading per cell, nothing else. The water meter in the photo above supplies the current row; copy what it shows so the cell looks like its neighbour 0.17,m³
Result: 70.2982,m³
